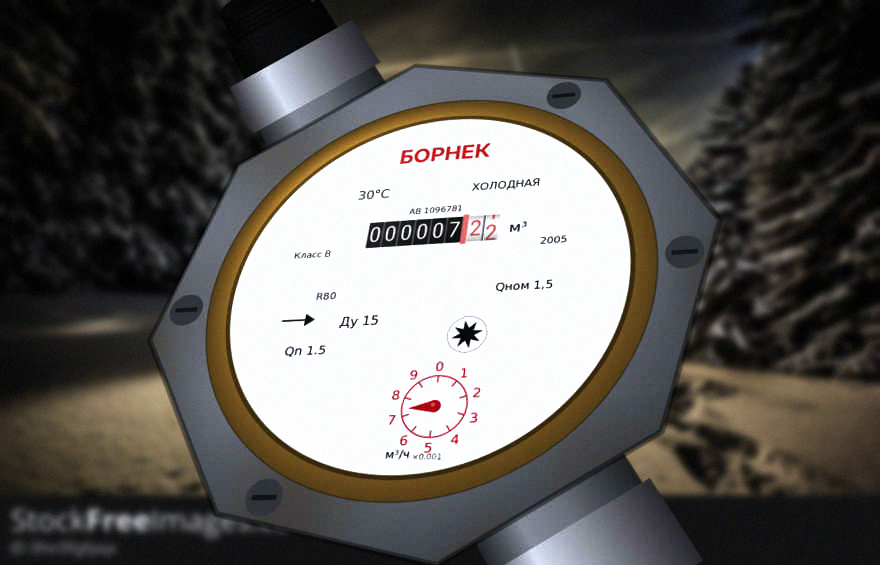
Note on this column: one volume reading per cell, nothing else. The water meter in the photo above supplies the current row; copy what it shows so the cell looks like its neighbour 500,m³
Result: 7.217,m³
